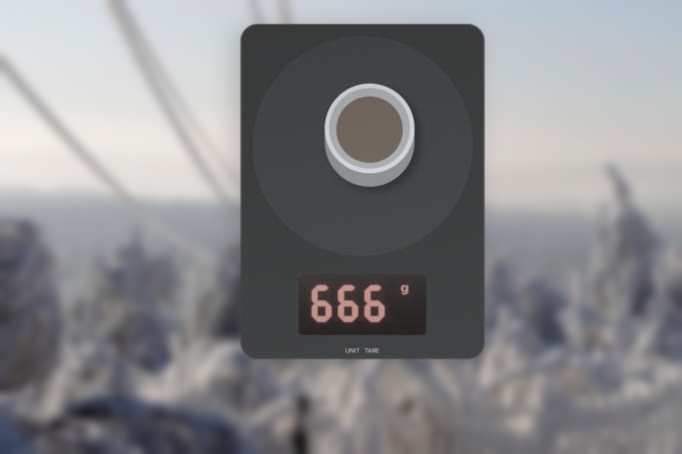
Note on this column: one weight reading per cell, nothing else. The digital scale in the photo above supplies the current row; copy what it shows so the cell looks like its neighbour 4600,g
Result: 666,g
